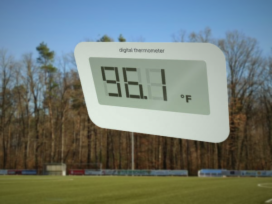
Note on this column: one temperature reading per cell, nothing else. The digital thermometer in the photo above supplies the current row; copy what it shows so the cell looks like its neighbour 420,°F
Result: 96.1,°F
